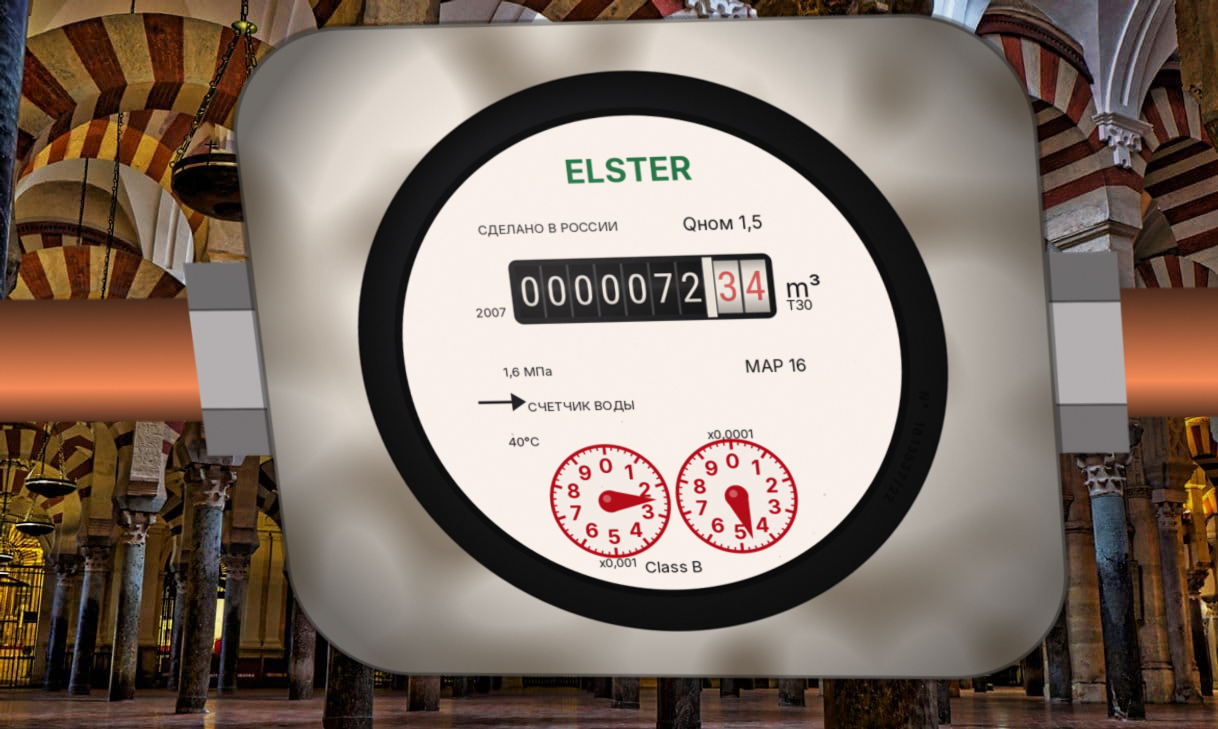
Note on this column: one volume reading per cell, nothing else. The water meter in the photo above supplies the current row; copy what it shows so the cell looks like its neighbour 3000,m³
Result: 72.3424,m³
